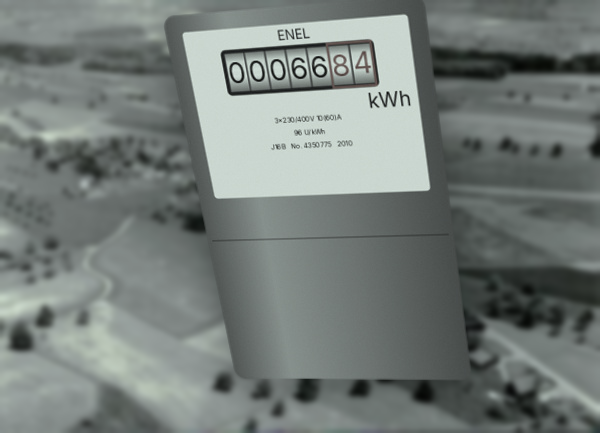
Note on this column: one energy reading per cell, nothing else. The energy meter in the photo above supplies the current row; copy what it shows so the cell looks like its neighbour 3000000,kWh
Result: 66.84,kWh
